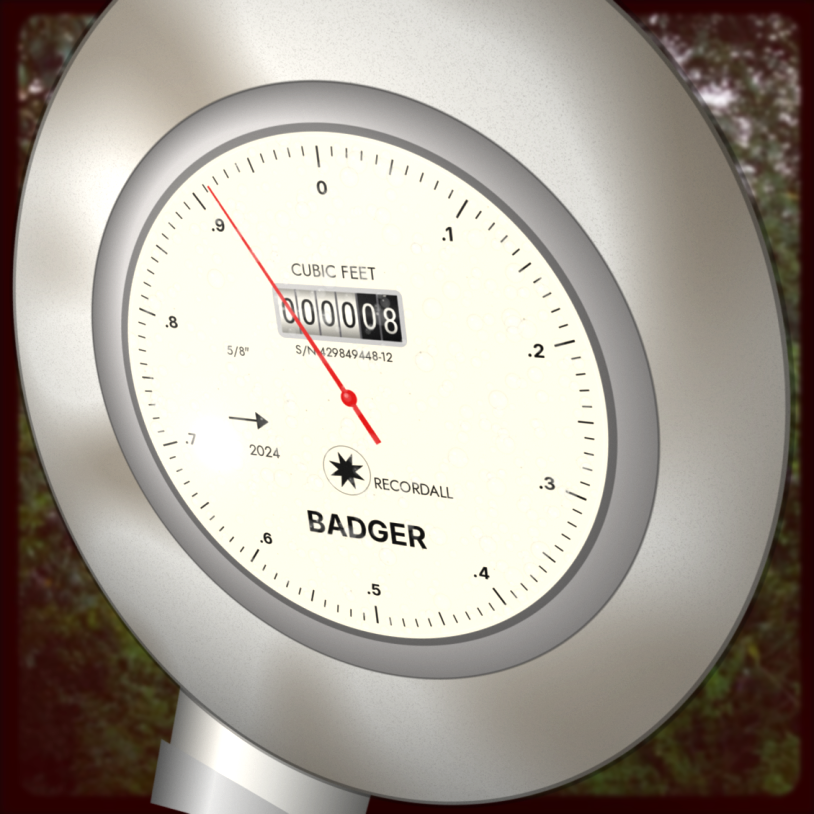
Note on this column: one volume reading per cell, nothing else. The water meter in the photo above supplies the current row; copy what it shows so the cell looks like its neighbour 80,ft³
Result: 7.91,ft³
